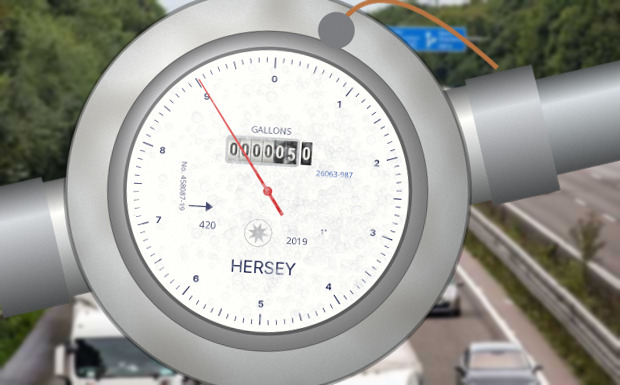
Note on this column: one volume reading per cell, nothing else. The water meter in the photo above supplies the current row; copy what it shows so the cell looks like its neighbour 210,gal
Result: 49.0,gal
